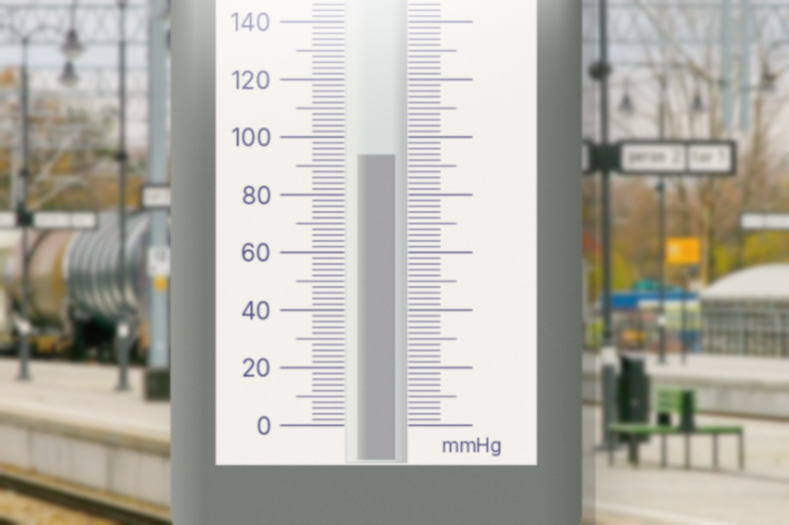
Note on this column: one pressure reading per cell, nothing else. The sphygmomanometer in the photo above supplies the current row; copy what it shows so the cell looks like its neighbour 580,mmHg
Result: 94,mmHg
